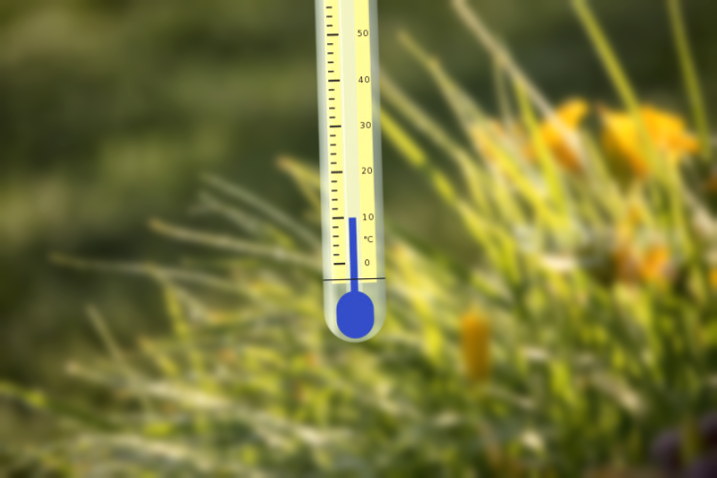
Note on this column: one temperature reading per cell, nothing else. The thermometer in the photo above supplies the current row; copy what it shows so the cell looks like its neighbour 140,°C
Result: 10,°C
